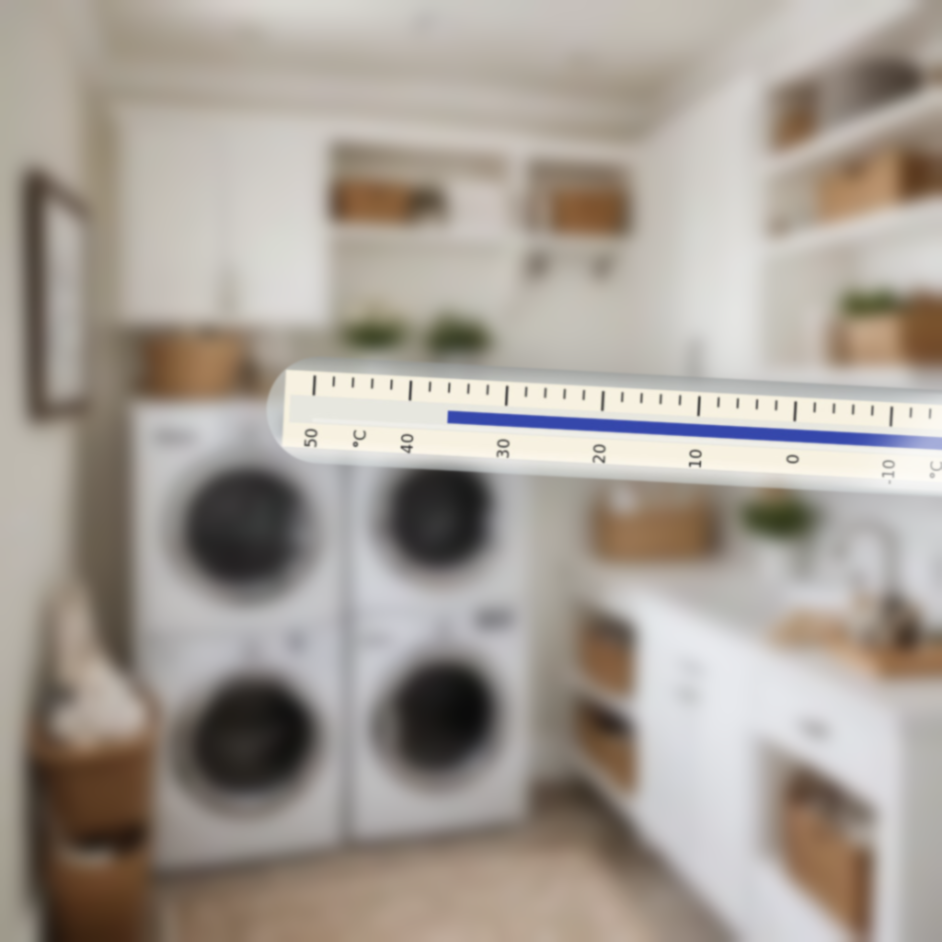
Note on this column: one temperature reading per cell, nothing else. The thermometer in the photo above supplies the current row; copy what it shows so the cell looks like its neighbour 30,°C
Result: 36,°C
